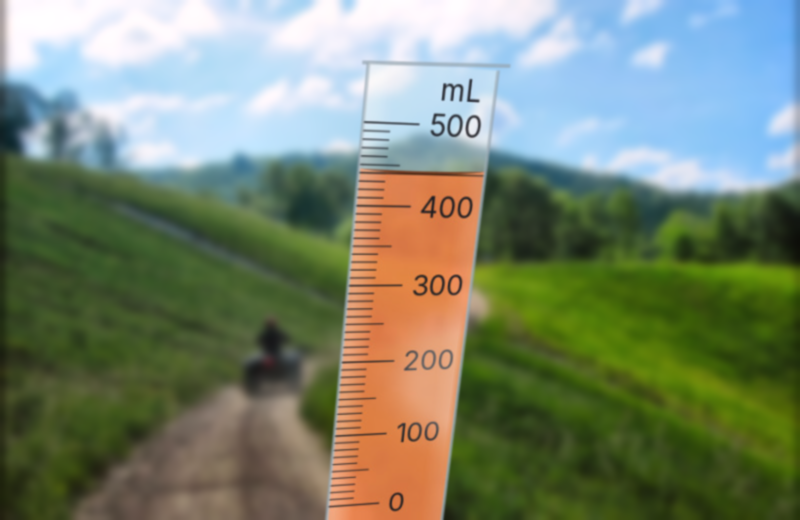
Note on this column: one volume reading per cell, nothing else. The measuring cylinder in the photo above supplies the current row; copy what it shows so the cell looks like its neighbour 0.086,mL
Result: 440,mL
